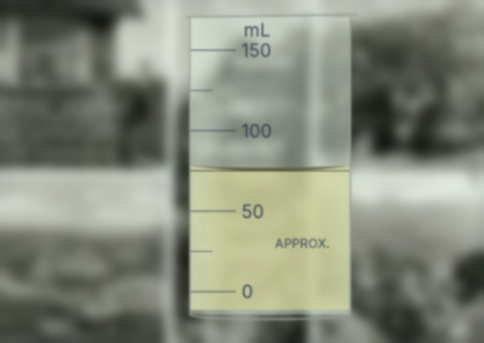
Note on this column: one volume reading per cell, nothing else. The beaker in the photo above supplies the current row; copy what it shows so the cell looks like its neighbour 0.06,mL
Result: 75,mL
